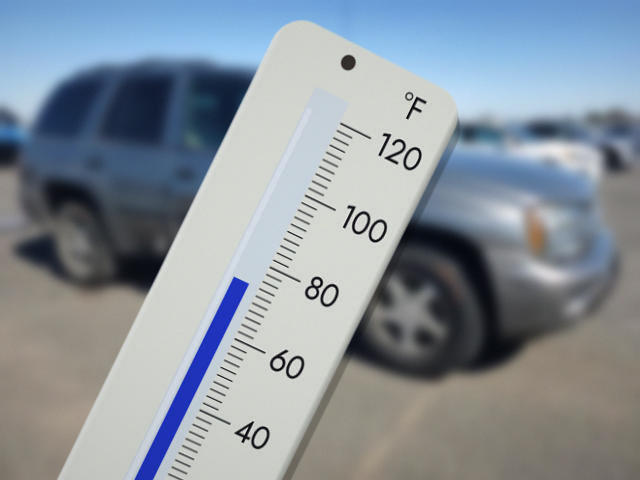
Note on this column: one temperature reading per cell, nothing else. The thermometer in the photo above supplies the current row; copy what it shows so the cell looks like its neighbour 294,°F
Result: 74,°F
